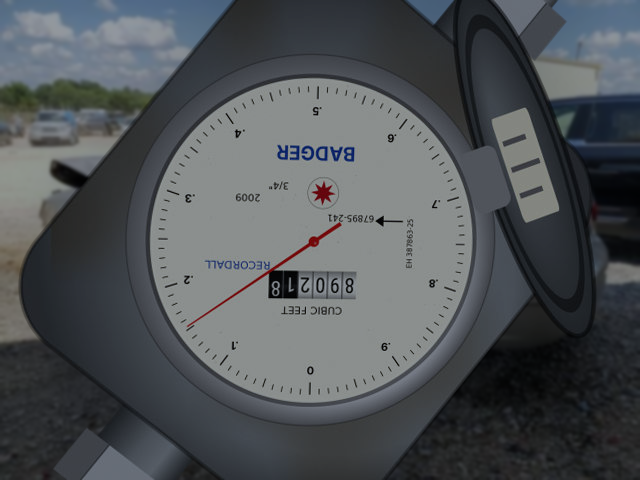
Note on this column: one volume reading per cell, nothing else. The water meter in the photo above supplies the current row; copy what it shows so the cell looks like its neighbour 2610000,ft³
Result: 890218.15,ft³
